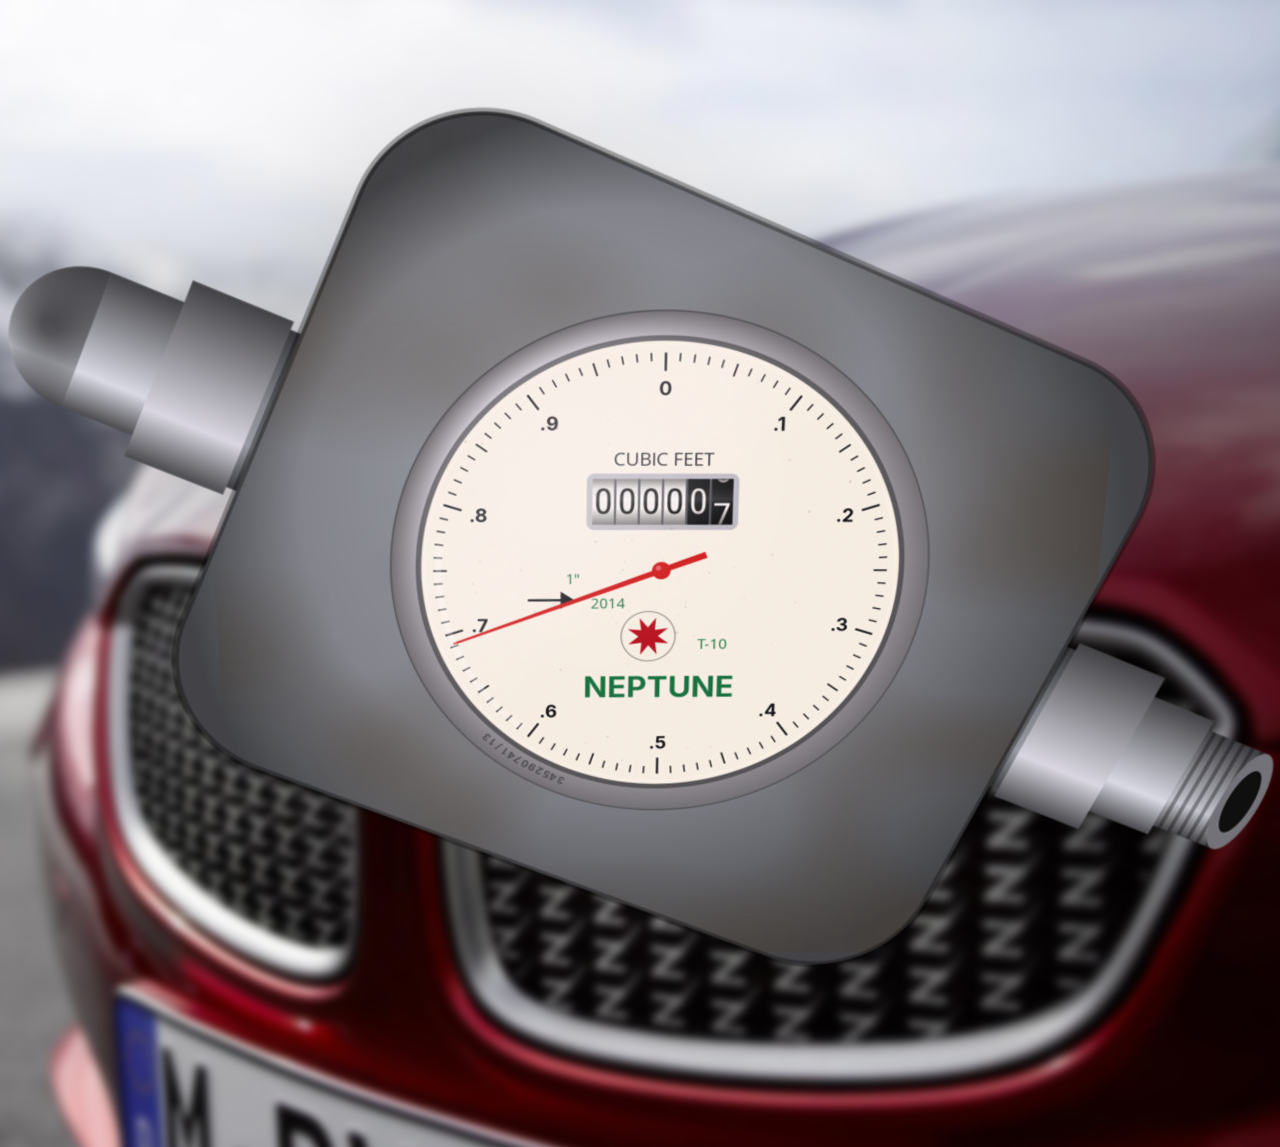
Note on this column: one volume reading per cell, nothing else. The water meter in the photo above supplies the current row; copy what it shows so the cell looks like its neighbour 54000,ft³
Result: 6.69,ft³
